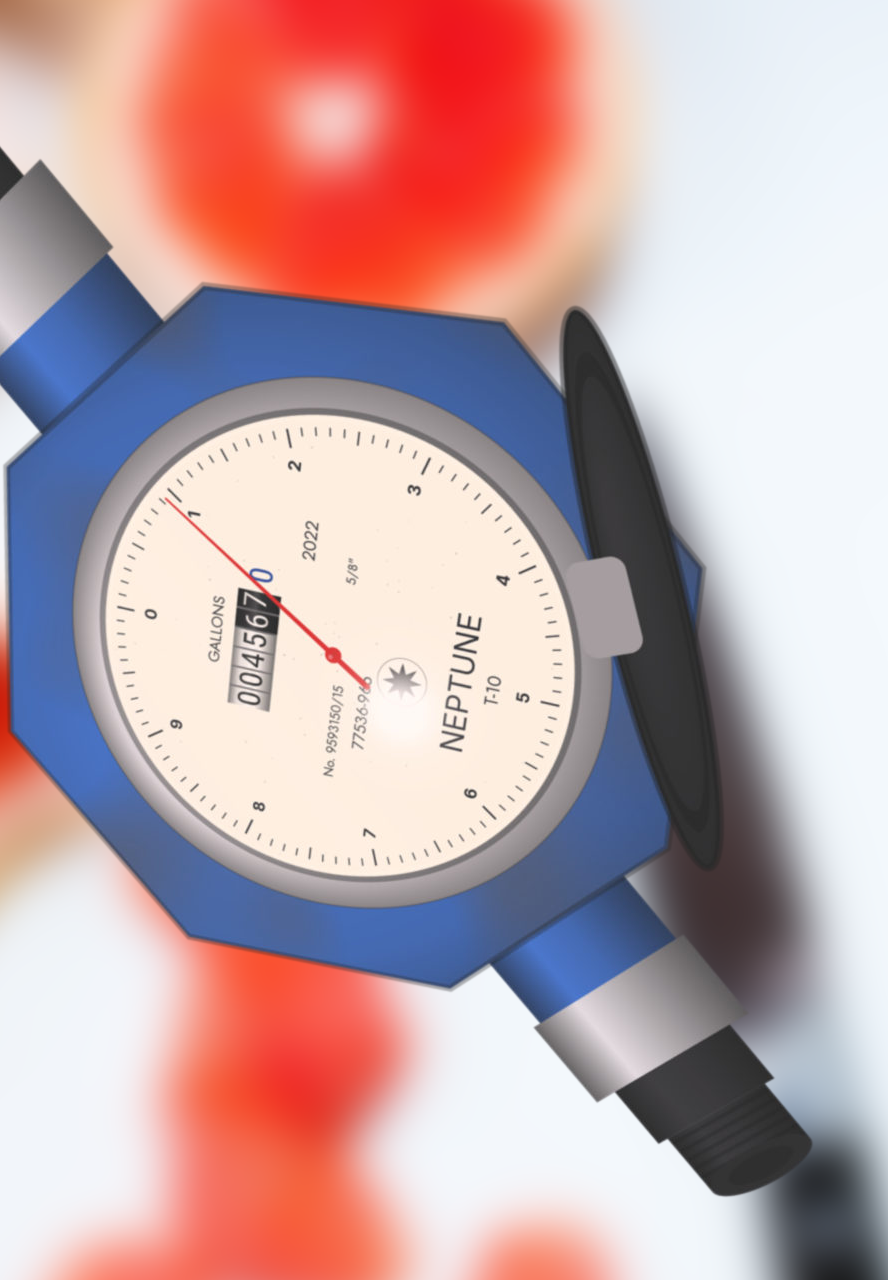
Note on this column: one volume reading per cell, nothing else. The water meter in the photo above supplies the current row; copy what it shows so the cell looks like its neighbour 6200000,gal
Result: 45670.9,gal
